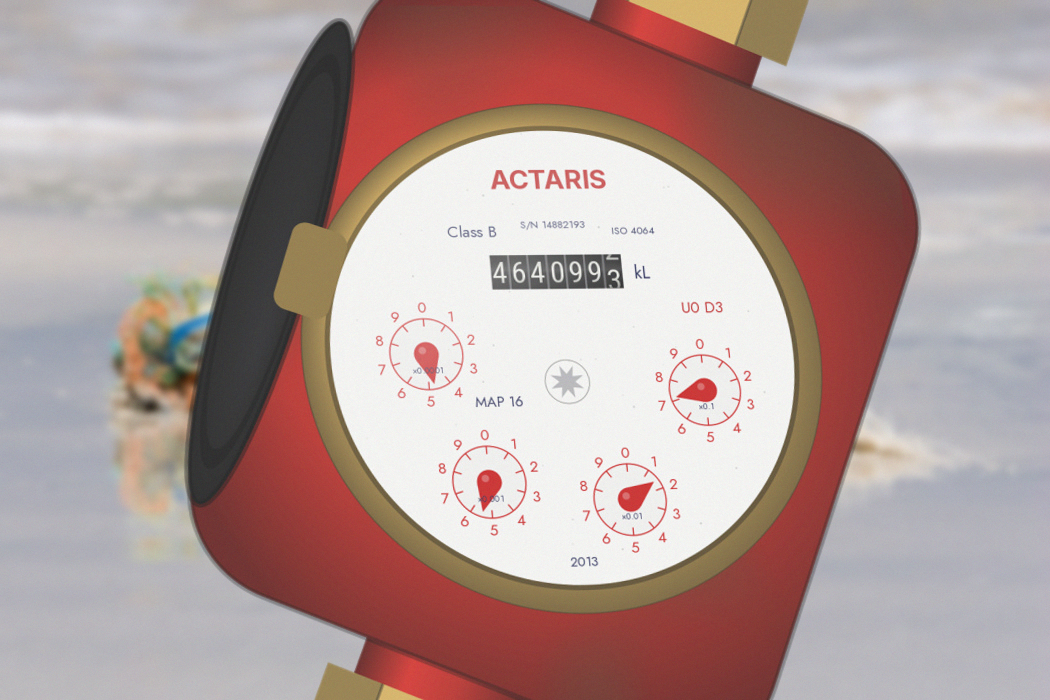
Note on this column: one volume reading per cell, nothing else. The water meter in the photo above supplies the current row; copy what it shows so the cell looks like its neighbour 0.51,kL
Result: 4640992.7154,kL
